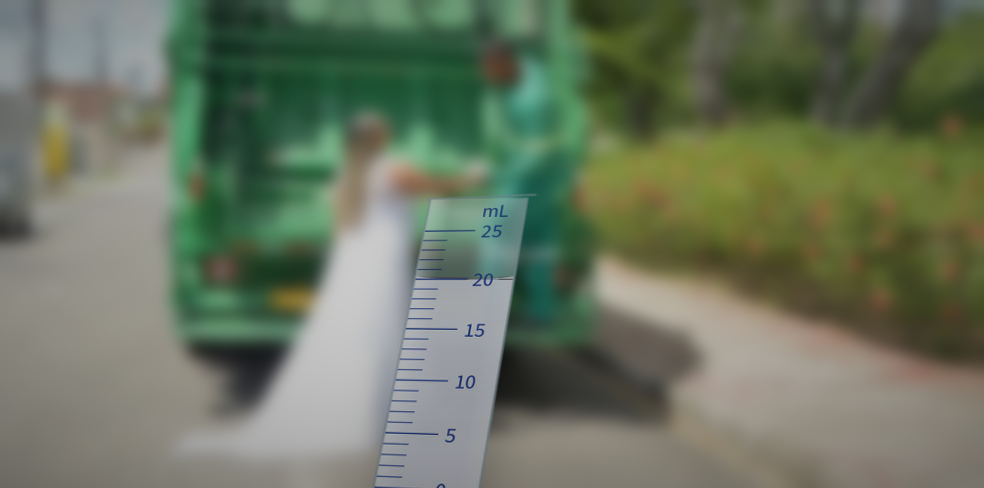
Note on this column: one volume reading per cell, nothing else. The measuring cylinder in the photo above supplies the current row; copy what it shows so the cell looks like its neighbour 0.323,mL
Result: 20,mL
